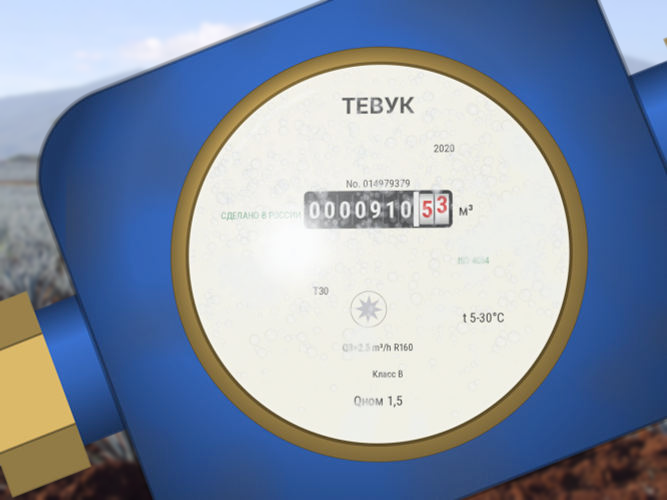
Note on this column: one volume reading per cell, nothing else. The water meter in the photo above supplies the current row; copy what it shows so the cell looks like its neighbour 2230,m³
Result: 910.53,m³
